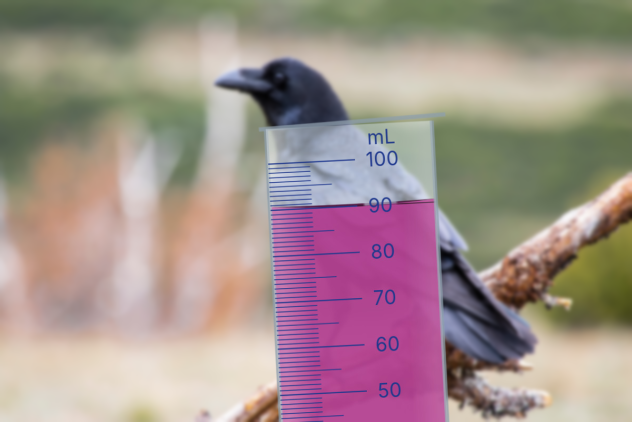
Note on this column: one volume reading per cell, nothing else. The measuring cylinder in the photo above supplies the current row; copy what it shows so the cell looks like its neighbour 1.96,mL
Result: 90,mL
